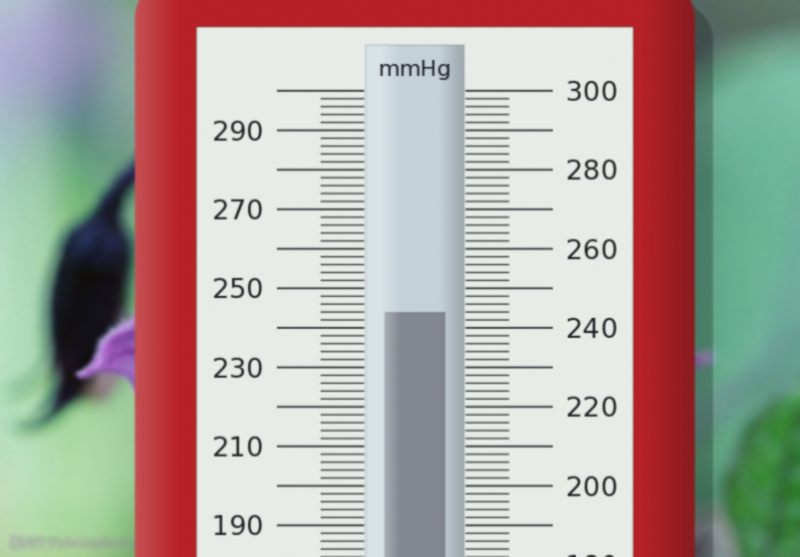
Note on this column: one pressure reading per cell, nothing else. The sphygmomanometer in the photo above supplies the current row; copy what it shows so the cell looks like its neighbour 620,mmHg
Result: 244,mmHg
